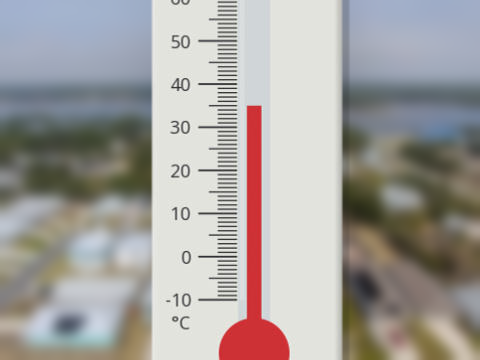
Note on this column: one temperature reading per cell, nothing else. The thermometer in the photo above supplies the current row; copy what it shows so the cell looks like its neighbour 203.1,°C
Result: 35,°C
